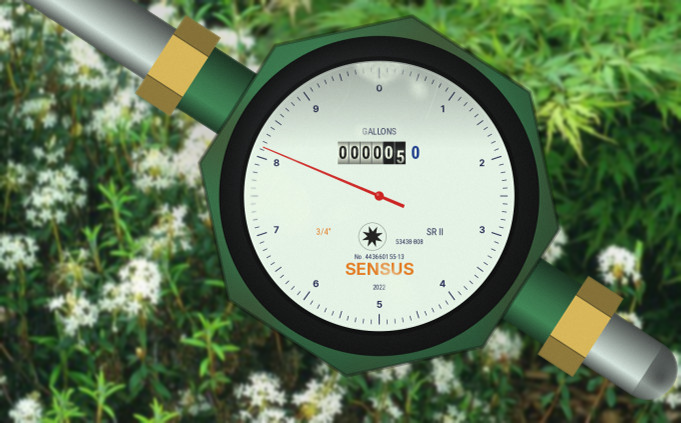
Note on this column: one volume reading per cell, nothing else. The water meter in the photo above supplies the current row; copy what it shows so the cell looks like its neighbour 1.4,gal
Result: 48.1,gal
